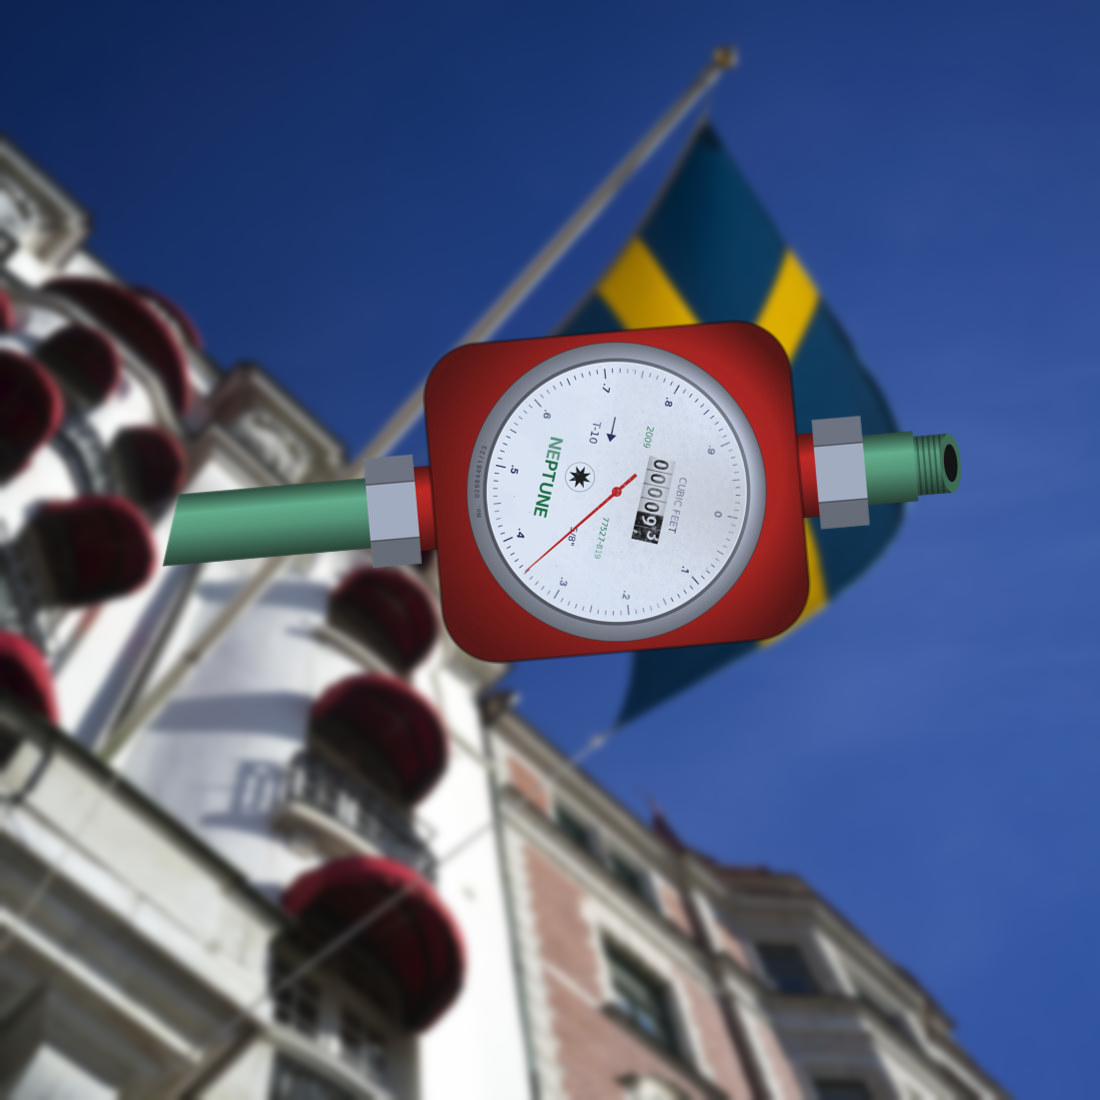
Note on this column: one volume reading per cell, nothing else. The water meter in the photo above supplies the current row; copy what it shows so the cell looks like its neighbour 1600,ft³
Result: 93.35,ft³
